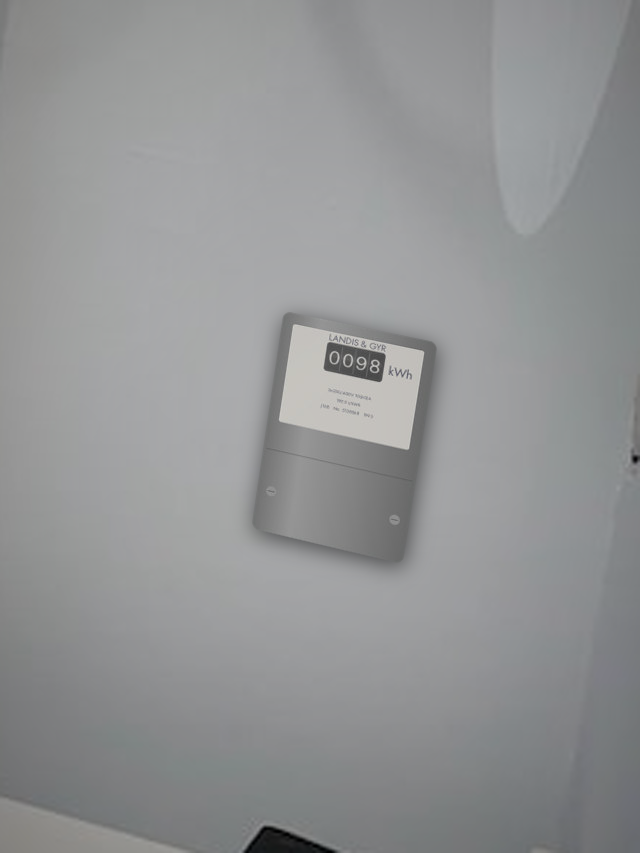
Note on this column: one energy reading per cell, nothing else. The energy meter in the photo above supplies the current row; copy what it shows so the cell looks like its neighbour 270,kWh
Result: 98,kWh
